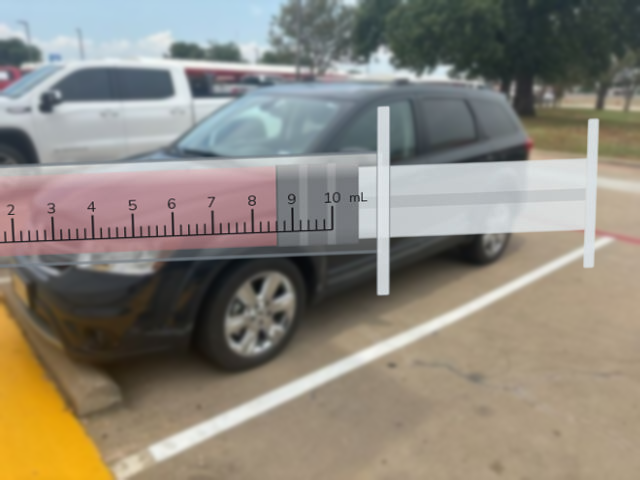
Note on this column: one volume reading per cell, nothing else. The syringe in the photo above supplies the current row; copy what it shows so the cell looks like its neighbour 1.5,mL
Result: 8.6,mL
